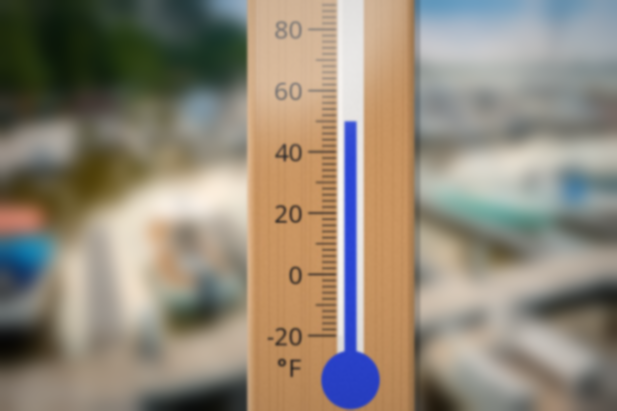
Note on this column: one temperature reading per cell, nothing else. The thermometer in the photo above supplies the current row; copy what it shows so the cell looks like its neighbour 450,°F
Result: 50,°F
